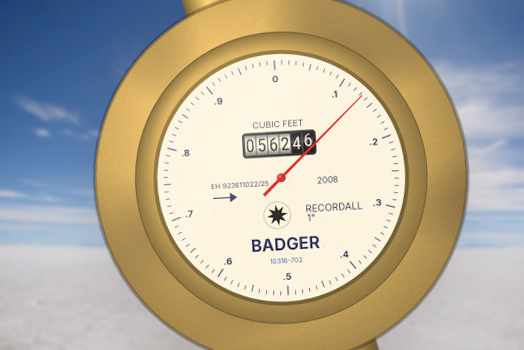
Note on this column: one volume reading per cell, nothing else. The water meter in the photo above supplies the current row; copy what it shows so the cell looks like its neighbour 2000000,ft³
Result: 56246.13,ft³
